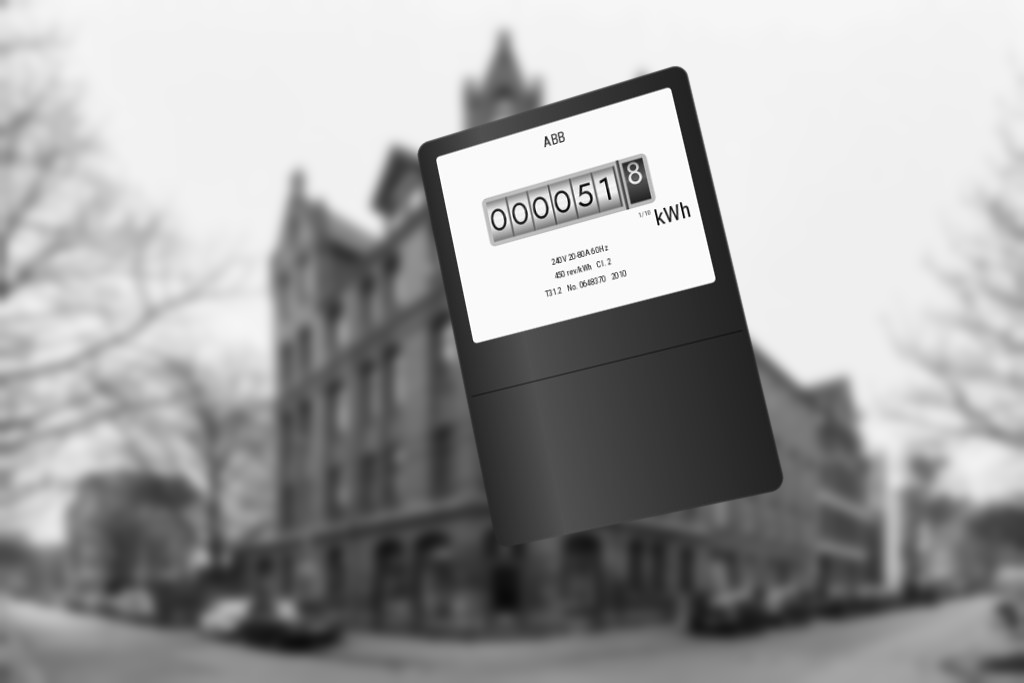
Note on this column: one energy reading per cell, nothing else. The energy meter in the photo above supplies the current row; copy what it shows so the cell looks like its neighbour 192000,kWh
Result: 51.8,kWh
